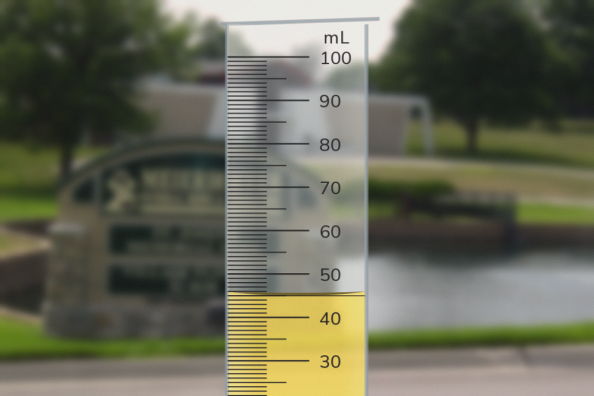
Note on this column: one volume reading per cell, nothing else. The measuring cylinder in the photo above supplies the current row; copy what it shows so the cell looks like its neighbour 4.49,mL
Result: 45,mL
